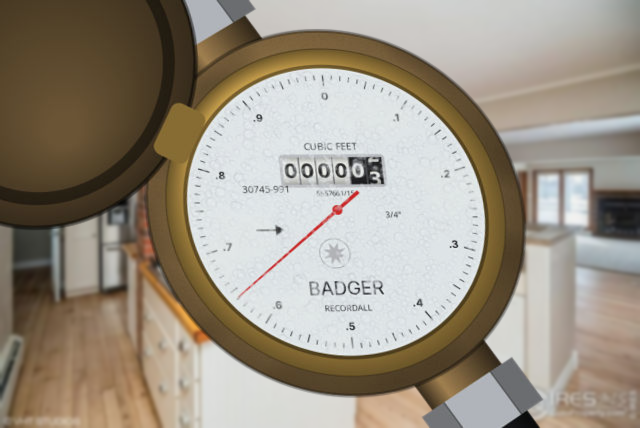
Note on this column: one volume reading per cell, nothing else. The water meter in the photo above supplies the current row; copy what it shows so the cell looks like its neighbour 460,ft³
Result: 2.64,ft³
